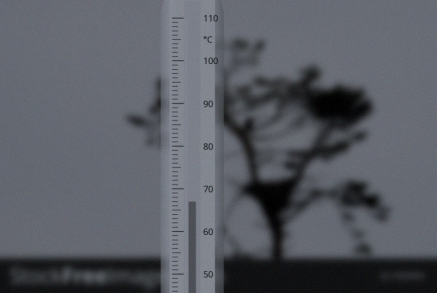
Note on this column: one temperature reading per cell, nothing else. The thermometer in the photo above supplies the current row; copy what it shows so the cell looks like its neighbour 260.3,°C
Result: 67,°C
